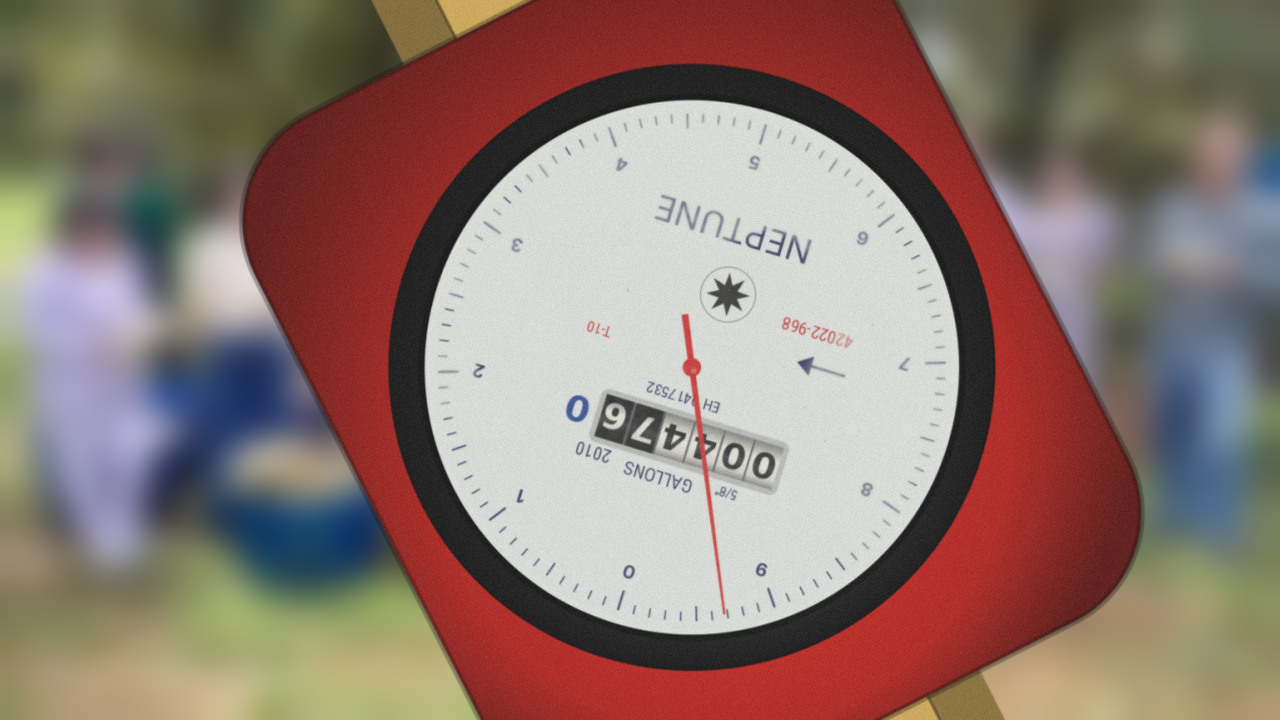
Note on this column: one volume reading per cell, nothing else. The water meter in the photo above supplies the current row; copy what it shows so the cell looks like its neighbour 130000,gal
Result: 44759.3,gal
